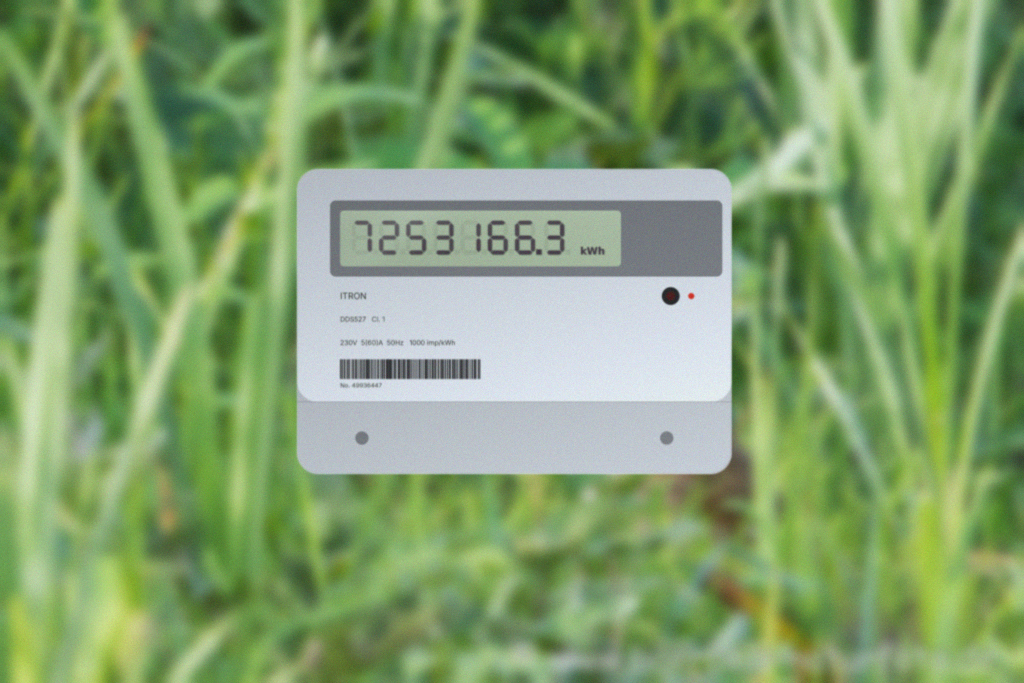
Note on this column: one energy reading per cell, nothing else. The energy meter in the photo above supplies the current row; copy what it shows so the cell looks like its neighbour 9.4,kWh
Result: 7253166.3,kWh
